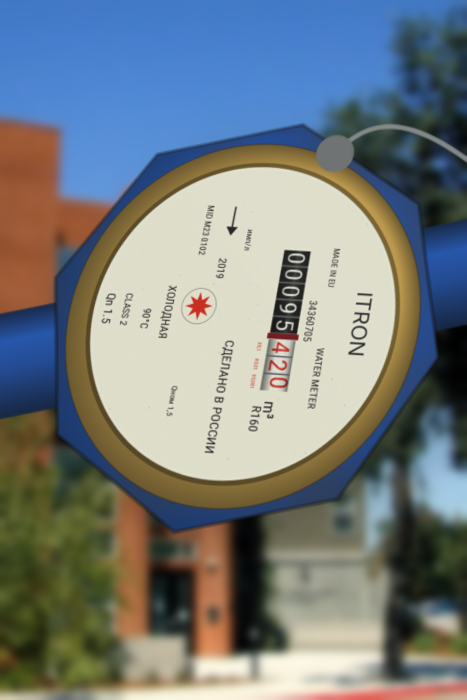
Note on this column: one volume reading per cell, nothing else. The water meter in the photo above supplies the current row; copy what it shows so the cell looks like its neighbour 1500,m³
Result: 95.420,m³
